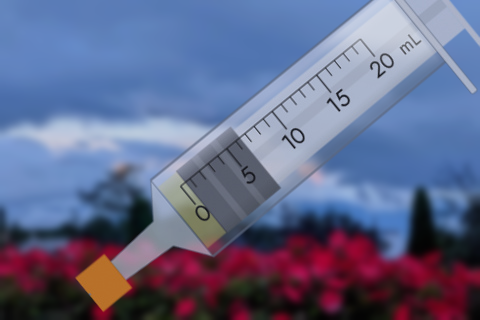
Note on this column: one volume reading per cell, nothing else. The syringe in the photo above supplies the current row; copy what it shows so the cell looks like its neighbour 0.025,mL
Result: 0.5,mL
